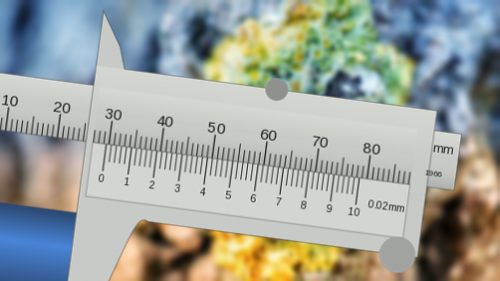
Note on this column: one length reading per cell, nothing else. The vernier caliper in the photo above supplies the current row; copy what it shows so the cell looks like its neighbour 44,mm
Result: 29.5,mm
